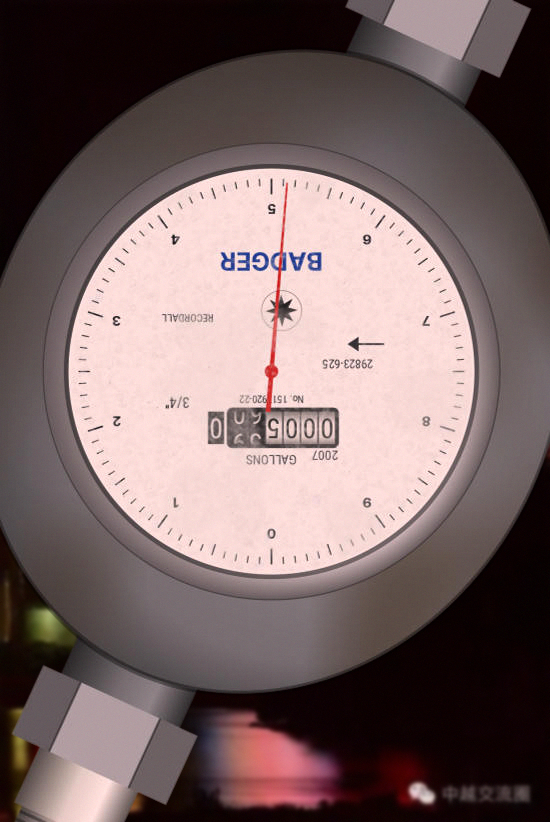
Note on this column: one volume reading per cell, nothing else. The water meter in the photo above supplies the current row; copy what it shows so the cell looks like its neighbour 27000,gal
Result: 5595.1,gal
